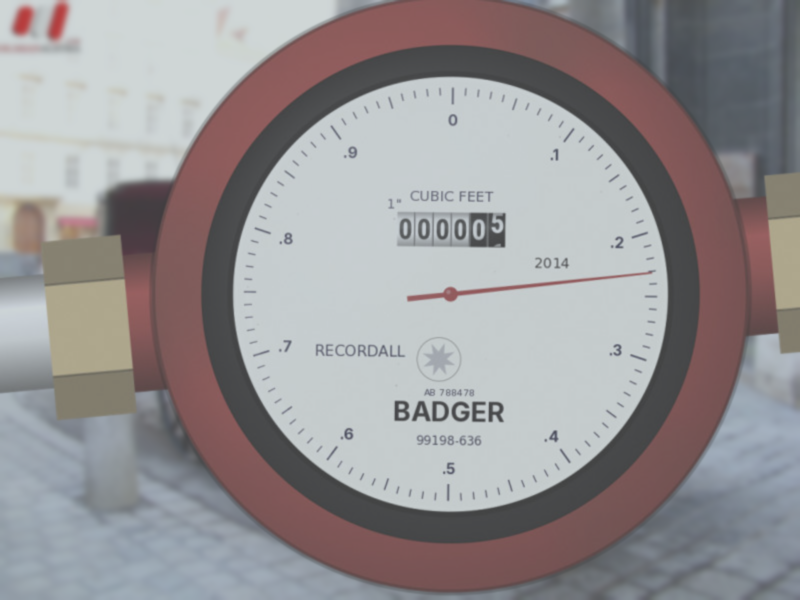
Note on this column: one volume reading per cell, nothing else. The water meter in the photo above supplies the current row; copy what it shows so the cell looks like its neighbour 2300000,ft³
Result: 5.23,ft³
